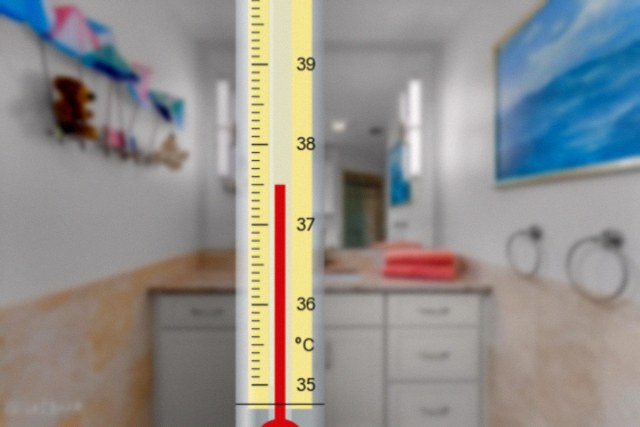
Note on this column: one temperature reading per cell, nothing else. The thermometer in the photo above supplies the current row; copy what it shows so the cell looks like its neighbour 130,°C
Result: 37.5,°C
